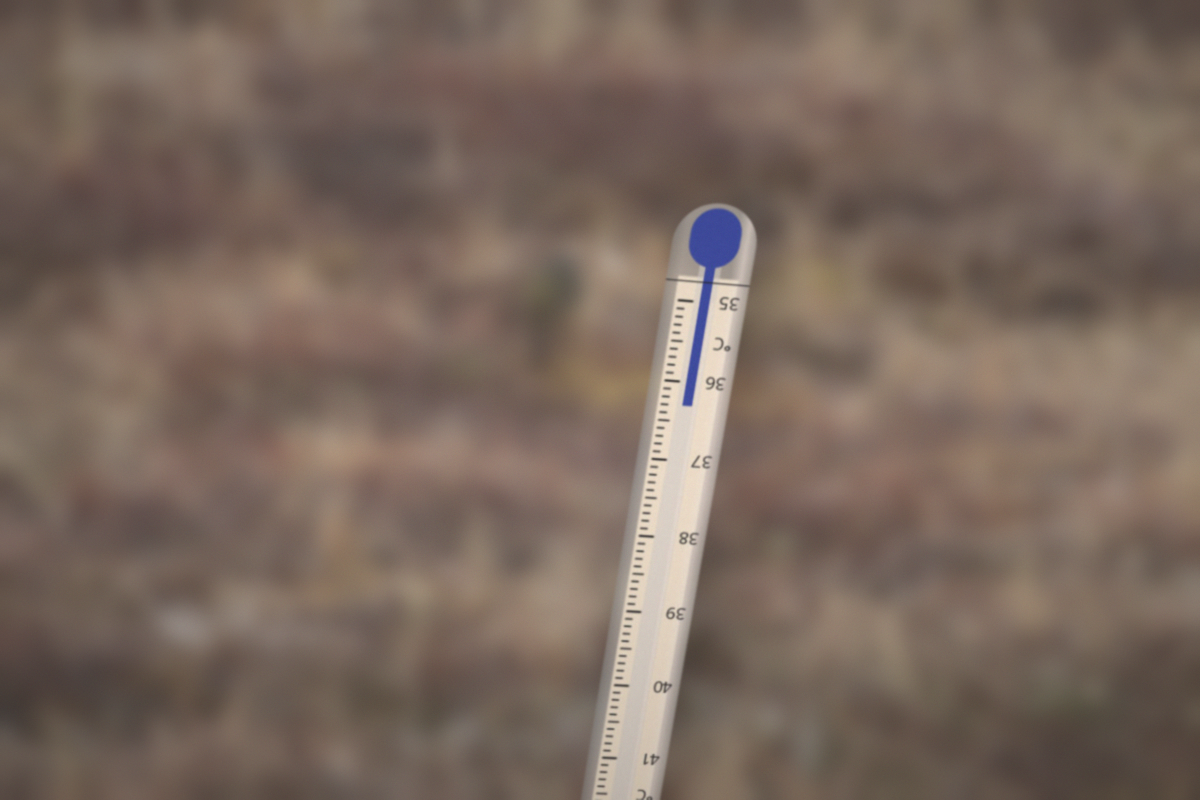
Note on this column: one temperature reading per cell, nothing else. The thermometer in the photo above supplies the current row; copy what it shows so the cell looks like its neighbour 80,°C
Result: 36.3,°C
